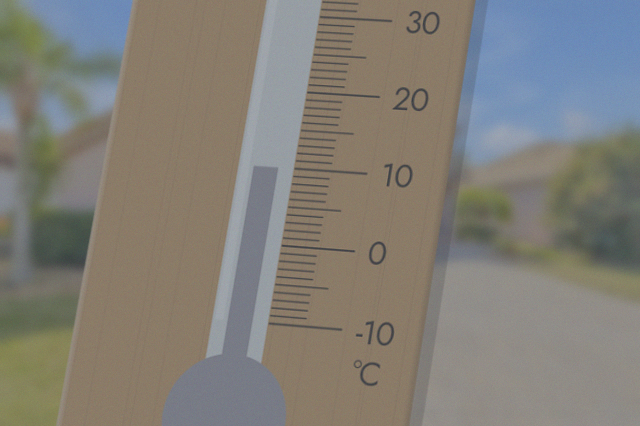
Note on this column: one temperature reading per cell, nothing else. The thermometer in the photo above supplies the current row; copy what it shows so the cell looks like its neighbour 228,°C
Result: 10,°C
